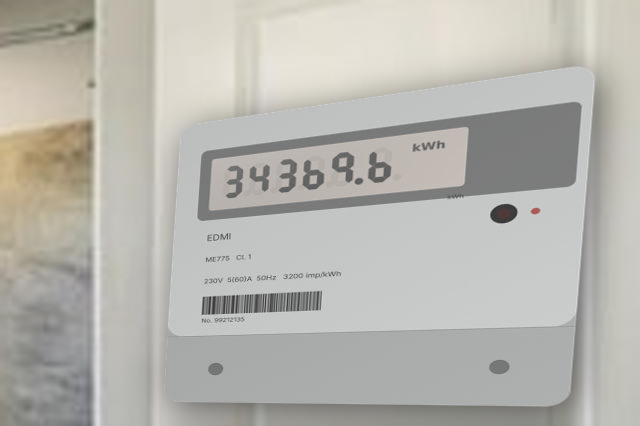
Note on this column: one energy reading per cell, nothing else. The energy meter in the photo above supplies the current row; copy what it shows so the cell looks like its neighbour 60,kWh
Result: 34369.6,kWh
